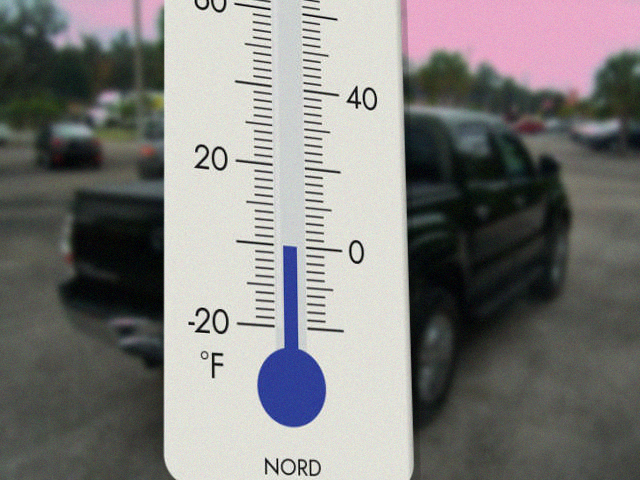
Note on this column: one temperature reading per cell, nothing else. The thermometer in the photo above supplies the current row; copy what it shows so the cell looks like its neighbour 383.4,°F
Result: 0,°F
